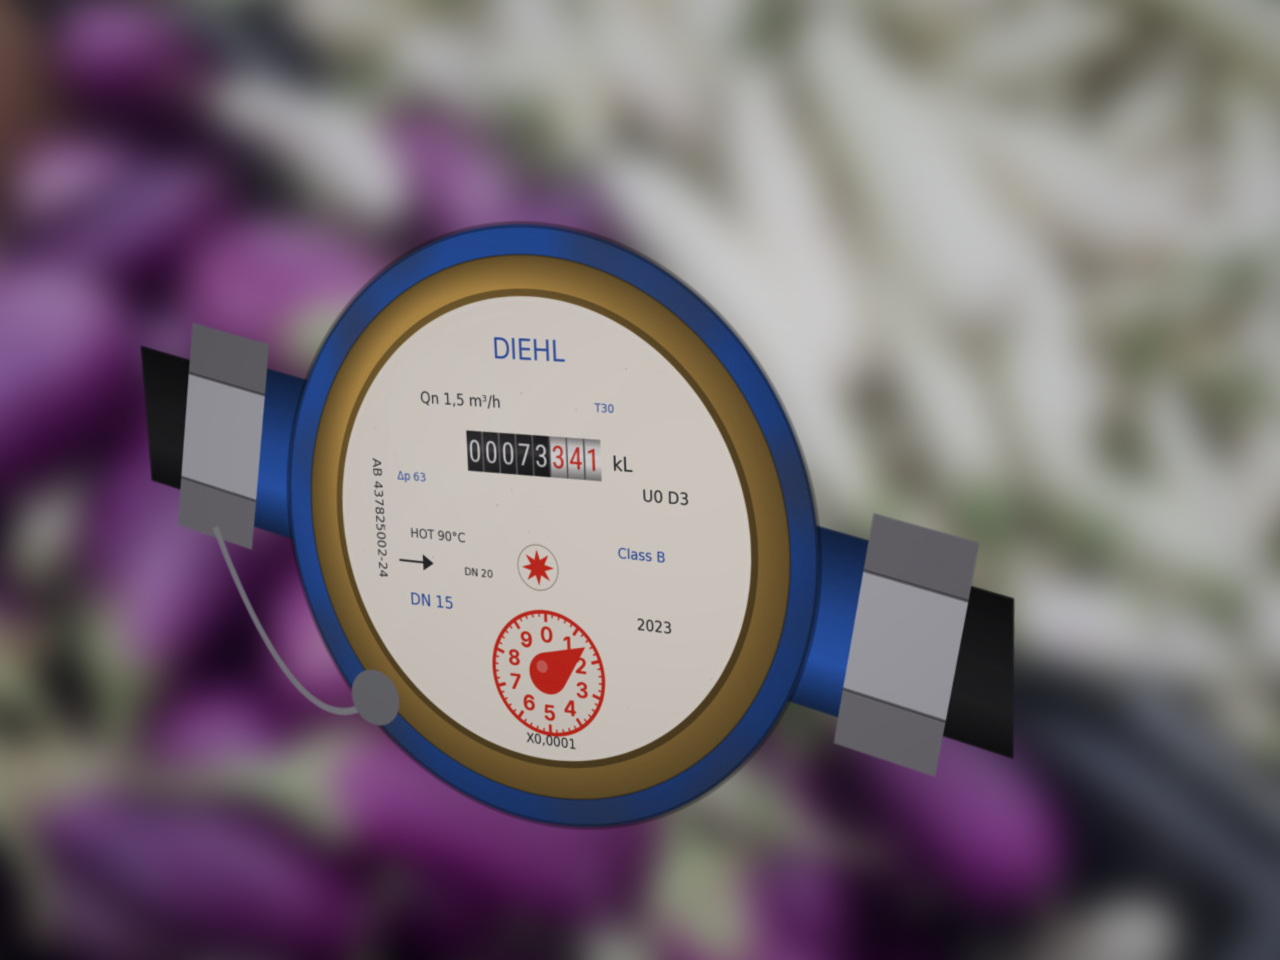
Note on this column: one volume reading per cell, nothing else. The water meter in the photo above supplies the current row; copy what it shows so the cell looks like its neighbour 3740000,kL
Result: 73.3411,kL
